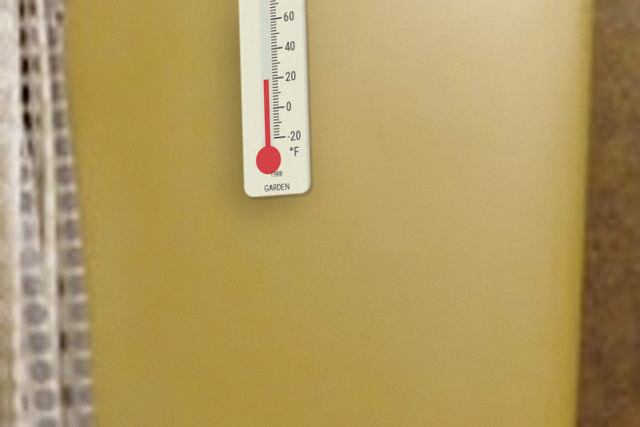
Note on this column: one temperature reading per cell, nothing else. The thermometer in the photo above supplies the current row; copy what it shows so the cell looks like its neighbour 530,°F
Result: 20,°F
